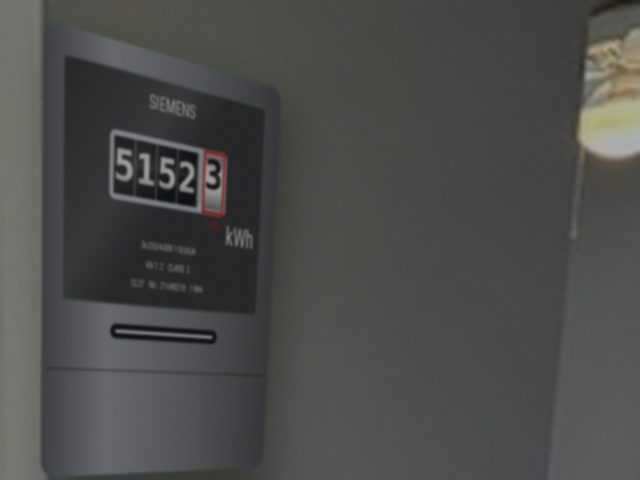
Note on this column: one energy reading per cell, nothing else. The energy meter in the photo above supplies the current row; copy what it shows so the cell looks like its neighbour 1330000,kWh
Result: 5152.3,kWh
